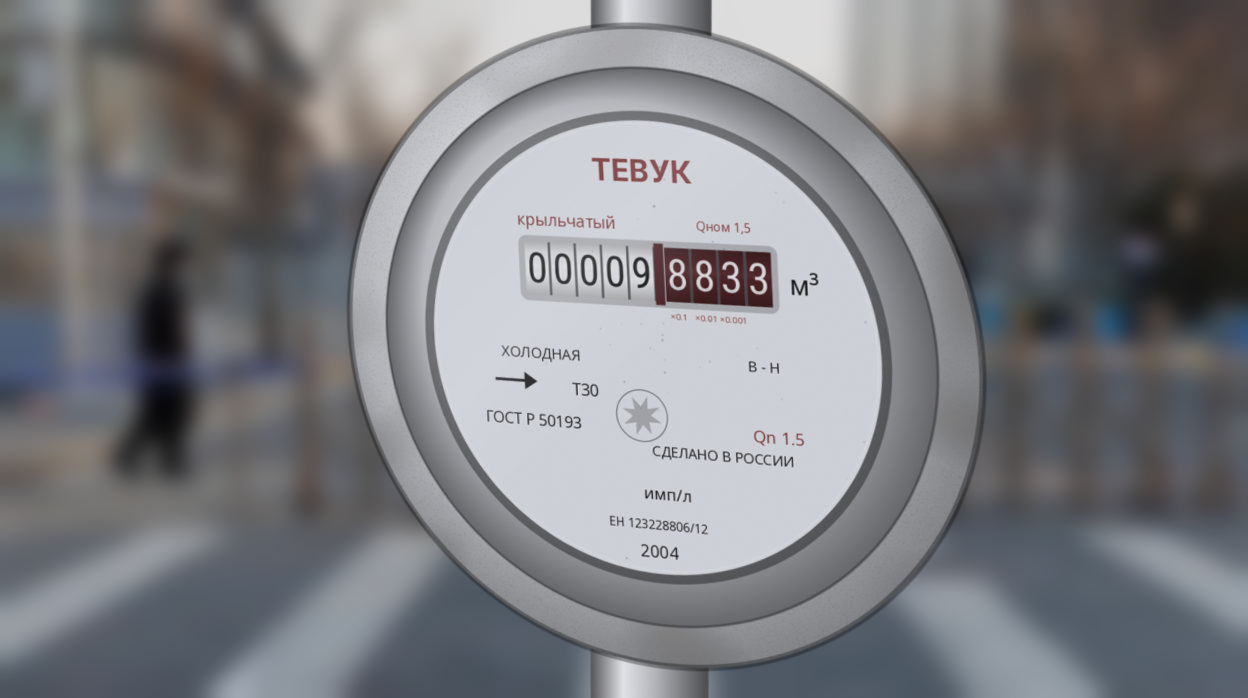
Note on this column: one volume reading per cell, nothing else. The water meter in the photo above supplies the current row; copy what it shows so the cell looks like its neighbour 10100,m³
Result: 9.8833,m³
